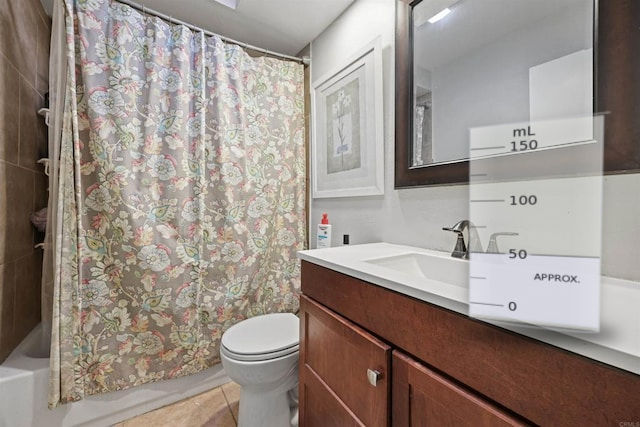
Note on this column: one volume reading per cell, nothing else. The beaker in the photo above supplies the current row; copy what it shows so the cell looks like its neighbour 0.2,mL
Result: 50,mL
